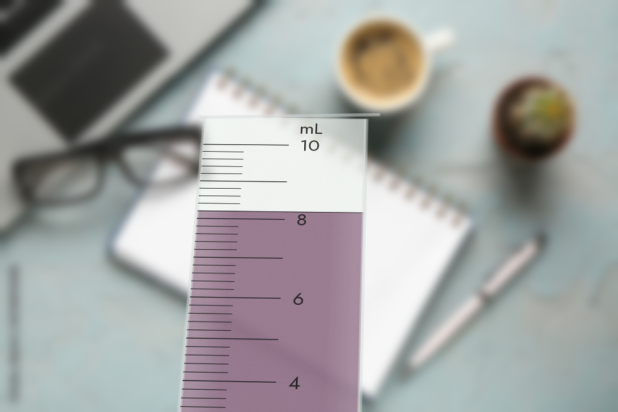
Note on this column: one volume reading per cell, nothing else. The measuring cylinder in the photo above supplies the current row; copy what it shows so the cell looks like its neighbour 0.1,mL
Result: 8.2,mL
